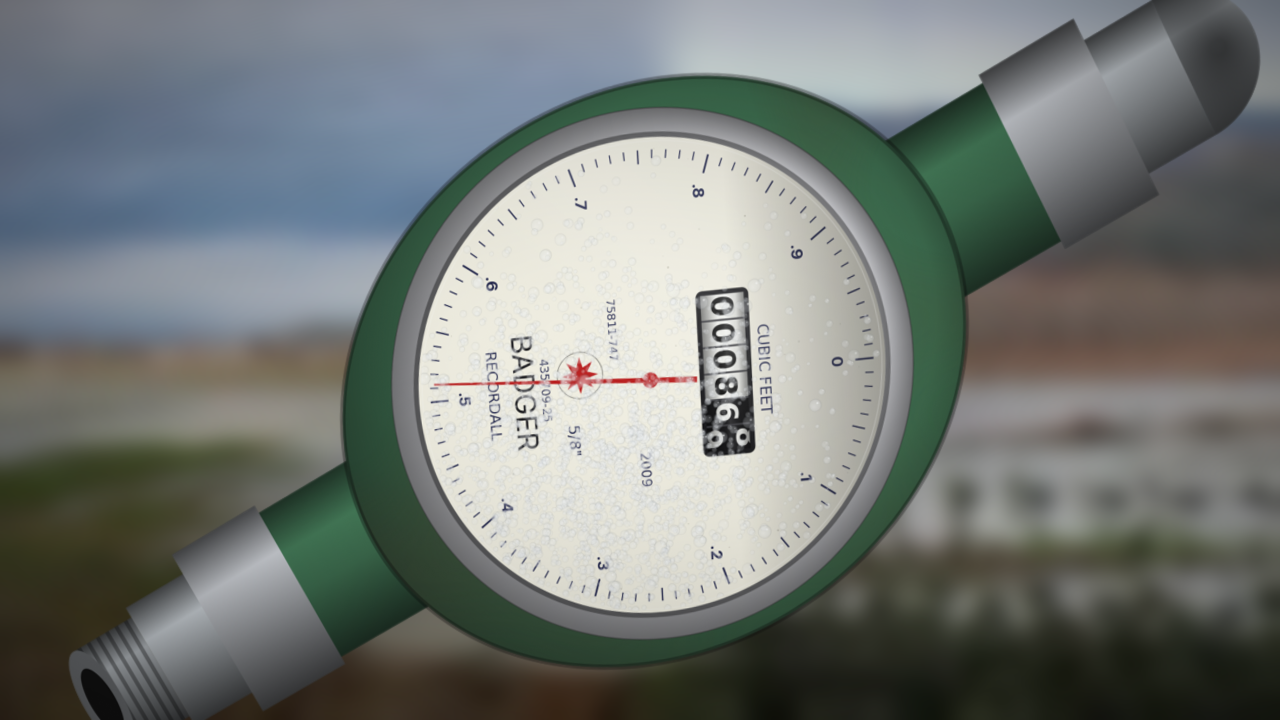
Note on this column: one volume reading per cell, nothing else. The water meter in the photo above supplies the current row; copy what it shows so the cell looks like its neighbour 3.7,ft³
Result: 868.51,ft³
